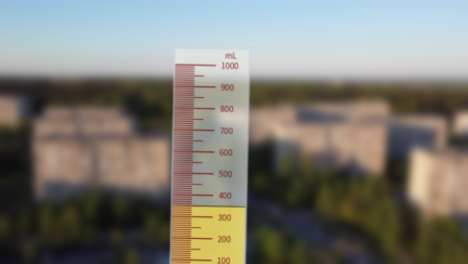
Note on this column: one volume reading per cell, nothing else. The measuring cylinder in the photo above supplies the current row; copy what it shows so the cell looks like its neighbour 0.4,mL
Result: 350,mL
